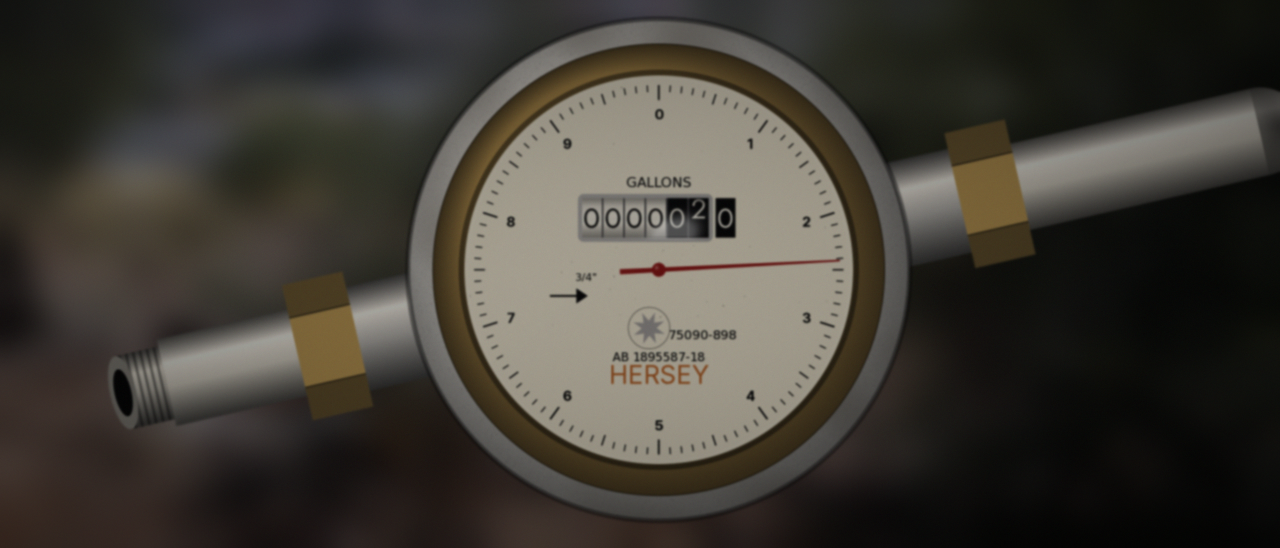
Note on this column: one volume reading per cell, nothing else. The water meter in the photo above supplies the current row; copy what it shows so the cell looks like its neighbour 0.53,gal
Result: 22.4,gal
